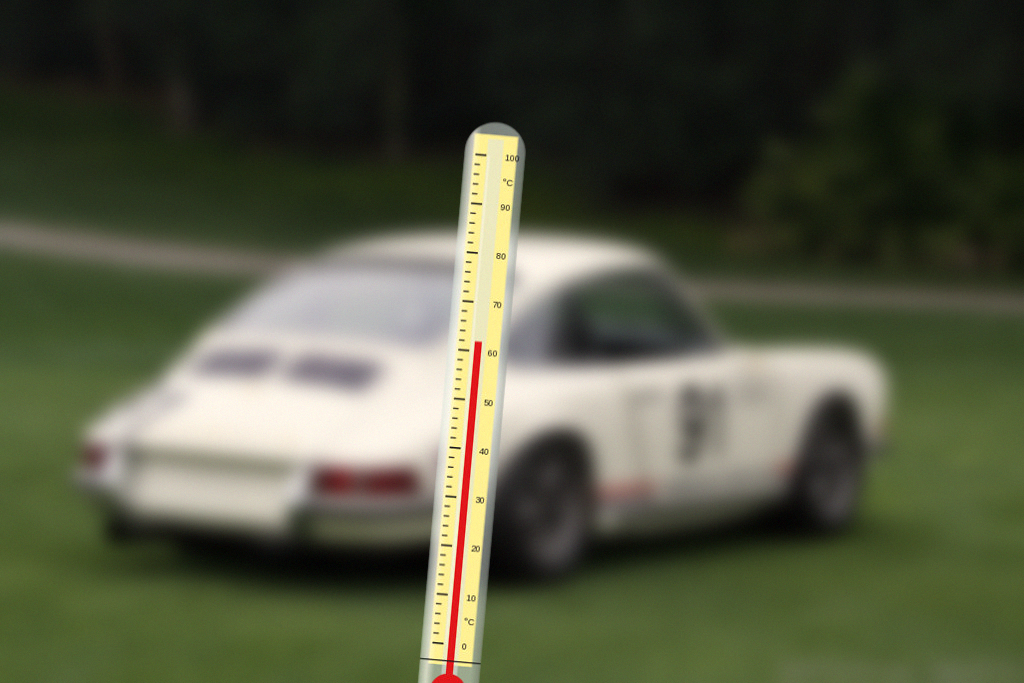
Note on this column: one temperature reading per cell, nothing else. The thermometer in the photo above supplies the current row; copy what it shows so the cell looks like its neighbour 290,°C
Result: 62,°C
